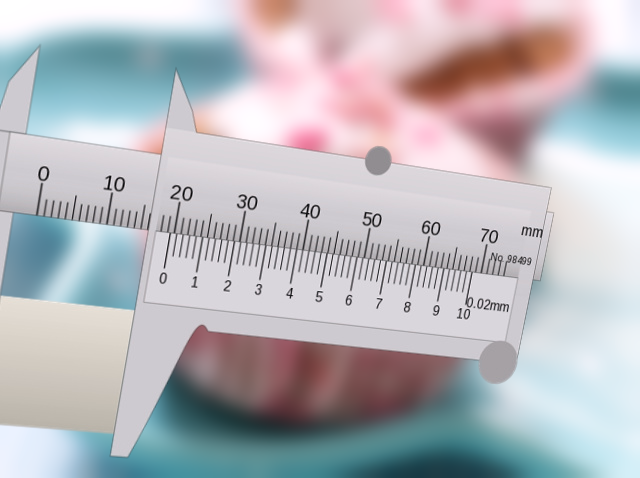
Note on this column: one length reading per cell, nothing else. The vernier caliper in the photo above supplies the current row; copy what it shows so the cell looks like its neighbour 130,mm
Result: 19.4,mm
